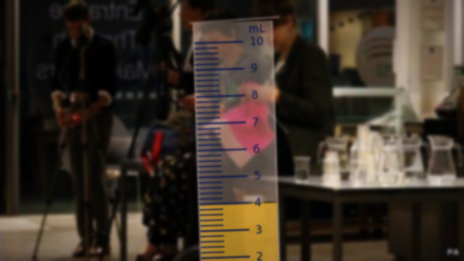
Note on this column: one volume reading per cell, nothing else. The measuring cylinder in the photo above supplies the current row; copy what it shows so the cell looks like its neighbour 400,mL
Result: 4,mL
